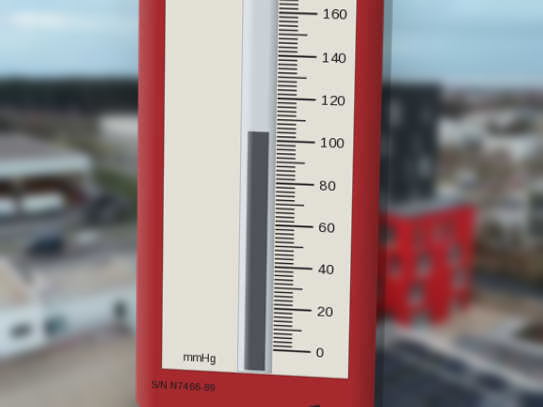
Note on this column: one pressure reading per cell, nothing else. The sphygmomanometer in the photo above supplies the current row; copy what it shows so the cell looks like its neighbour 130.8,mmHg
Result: 104,mmHg
